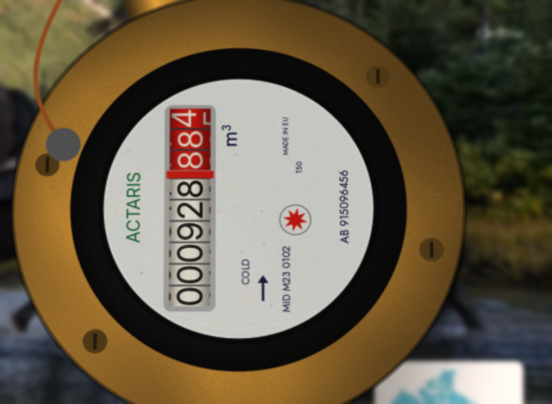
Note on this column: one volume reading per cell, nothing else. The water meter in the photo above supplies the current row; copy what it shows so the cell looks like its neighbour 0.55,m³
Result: 928.884,m³
